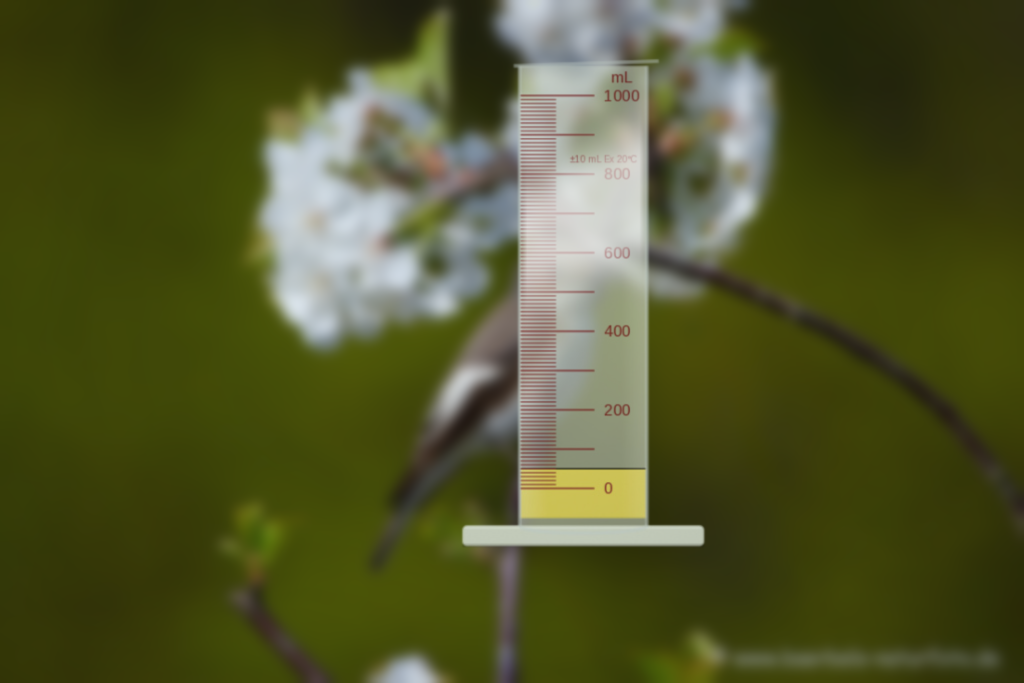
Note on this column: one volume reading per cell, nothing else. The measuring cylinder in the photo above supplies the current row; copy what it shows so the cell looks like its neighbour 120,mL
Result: 50,mL
